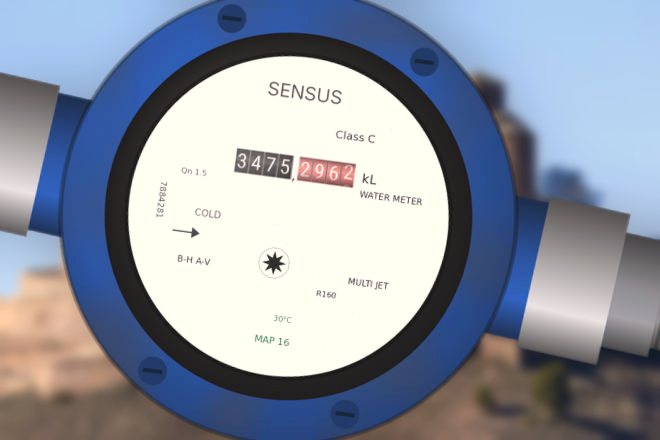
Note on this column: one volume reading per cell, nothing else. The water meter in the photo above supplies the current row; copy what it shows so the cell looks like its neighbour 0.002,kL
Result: 3475.2962,kL
